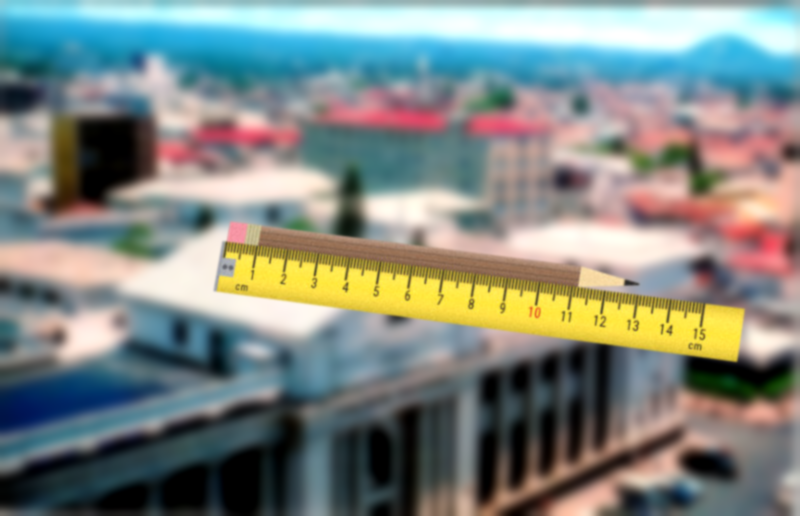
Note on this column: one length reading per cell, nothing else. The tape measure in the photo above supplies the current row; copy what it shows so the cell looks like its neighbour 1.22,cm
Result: 13,cm
